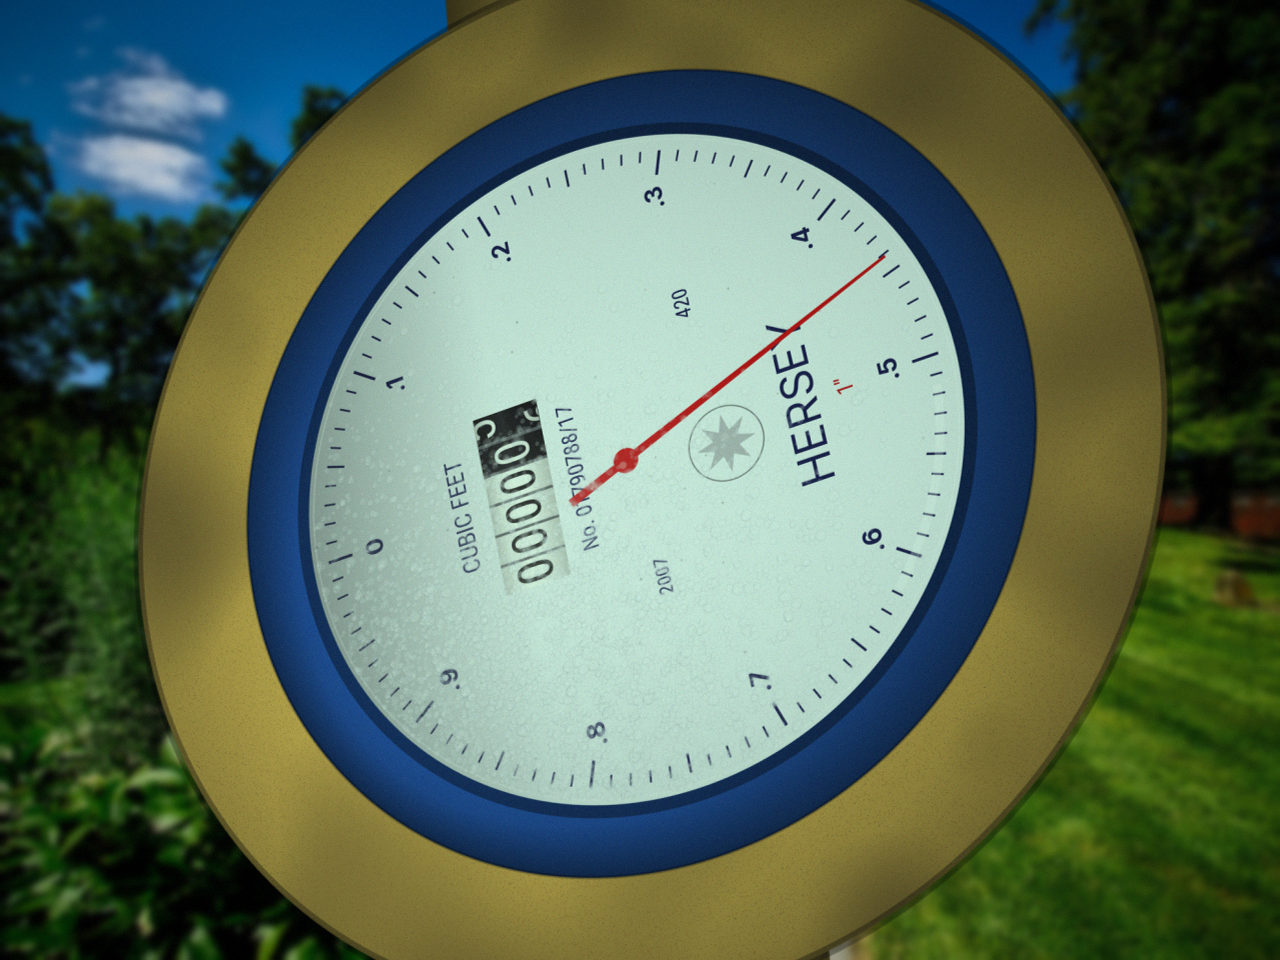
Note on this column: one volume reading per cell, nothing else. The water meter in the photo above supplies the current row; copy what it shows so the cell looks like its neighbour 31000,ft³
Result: 5.44,ft³
